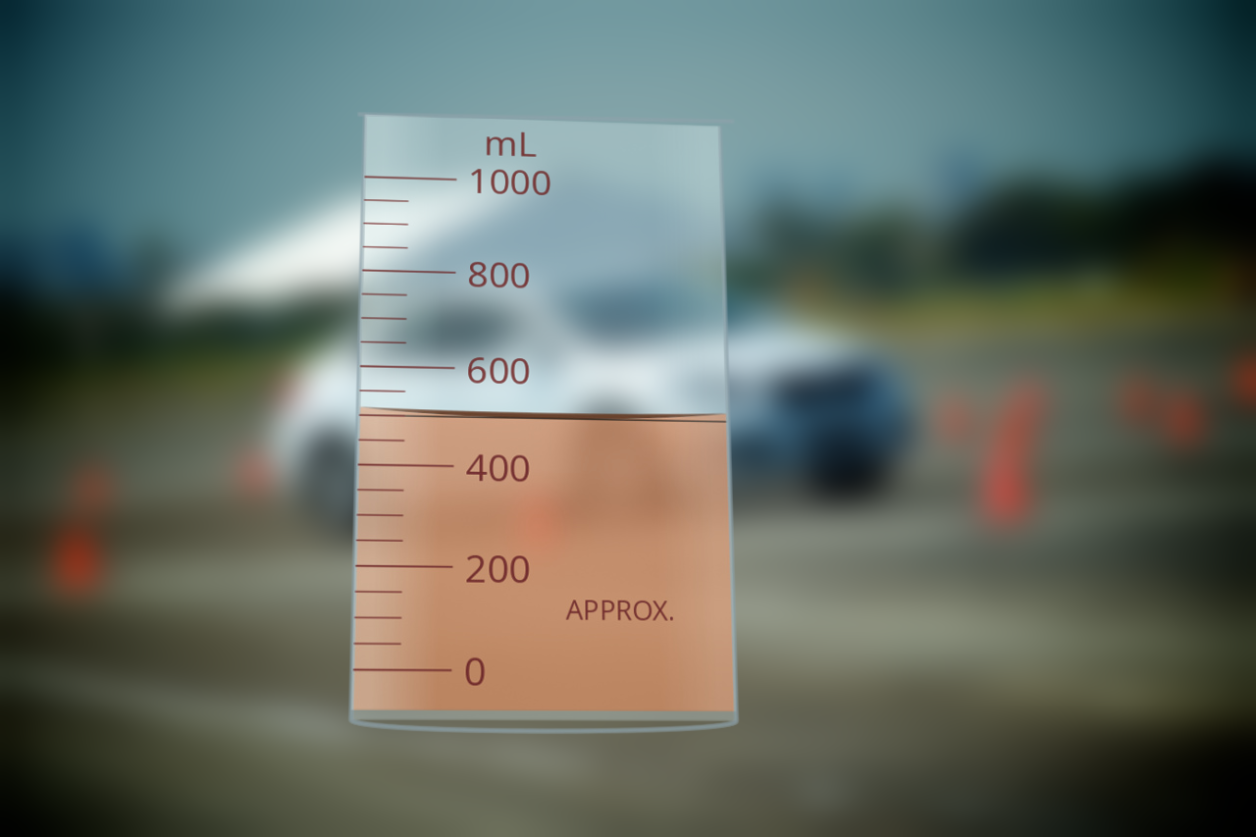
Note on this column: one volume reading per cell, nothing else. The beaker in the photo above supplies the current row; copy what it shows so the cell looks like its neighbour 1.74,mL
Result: 500,mL
